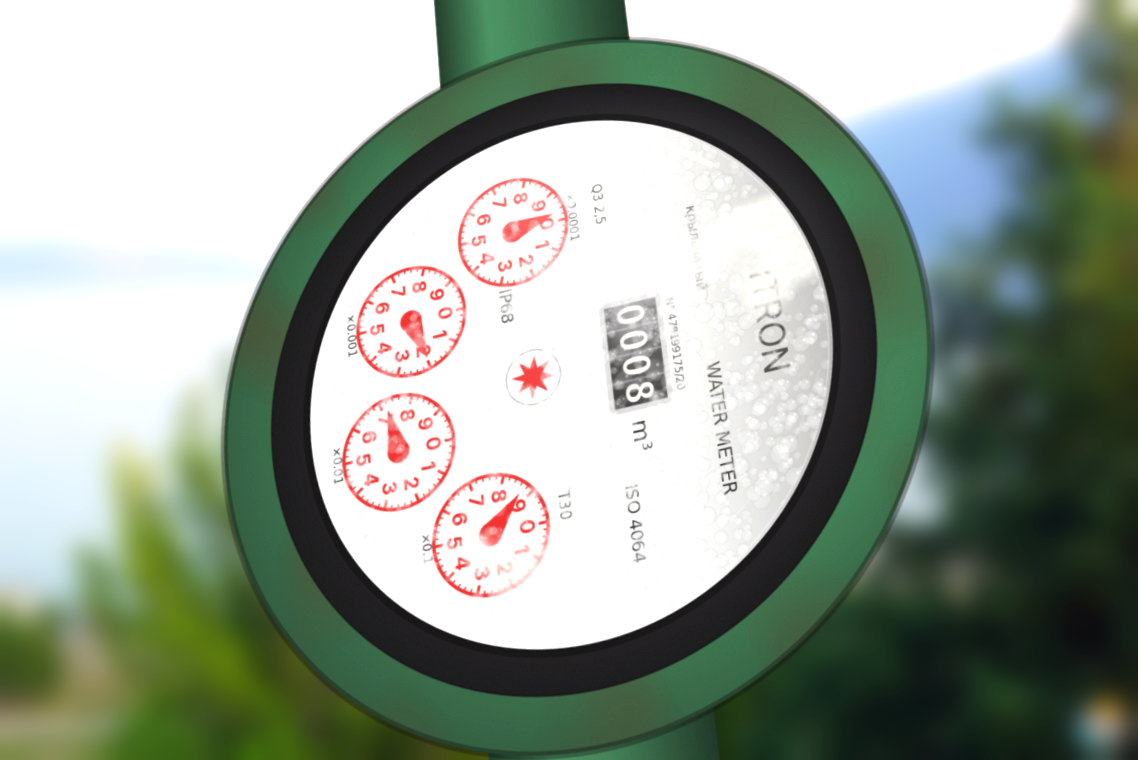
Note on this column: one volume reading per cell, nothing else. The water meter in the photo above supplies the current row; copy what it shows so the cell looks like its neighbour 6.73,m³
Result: 8.8719,m³
